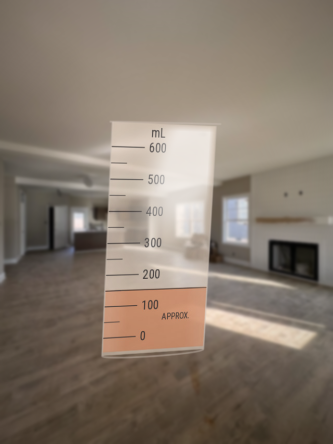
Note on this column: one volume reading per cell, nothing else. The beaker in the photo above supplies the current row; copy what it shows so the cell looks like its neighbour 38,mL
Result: 150,mL
